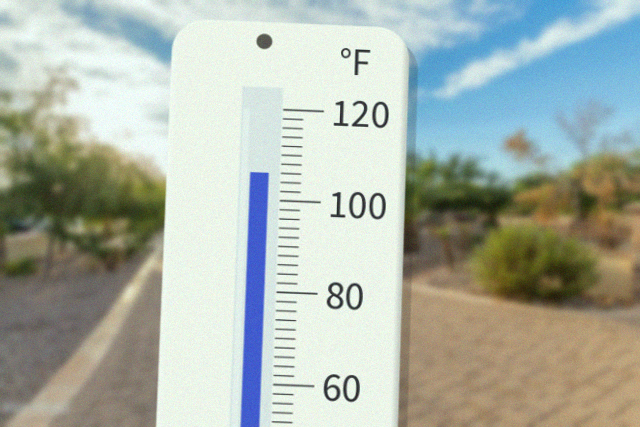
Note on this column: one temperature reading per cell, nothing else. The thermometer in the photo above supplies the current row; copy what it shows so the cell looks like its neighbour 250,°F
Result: 106,°F
